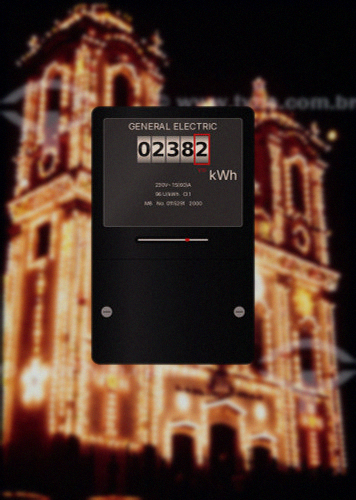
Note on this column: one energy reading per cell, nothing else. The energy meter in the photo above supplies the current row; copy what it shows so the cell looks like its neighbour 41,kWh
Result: 238.2,kWh
